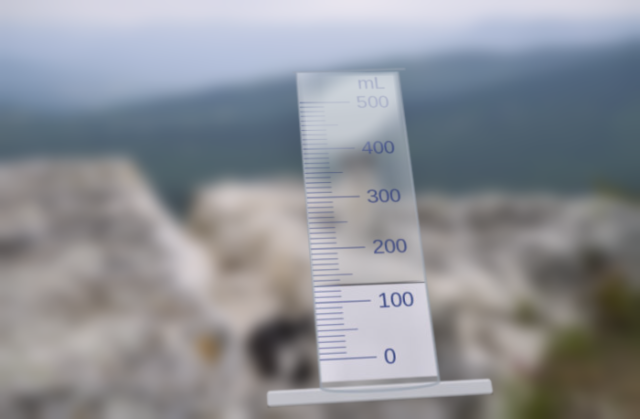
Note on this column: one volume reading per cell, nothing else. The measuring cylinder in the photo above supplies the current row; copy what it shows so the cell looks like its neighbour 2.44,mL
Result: 130,mL
